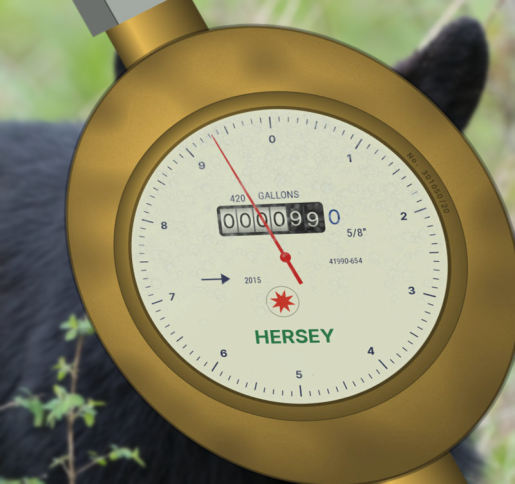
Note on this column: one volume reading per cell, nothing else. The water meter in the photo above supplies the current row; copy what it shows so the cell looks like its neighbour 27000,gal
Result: 989.3,gal
